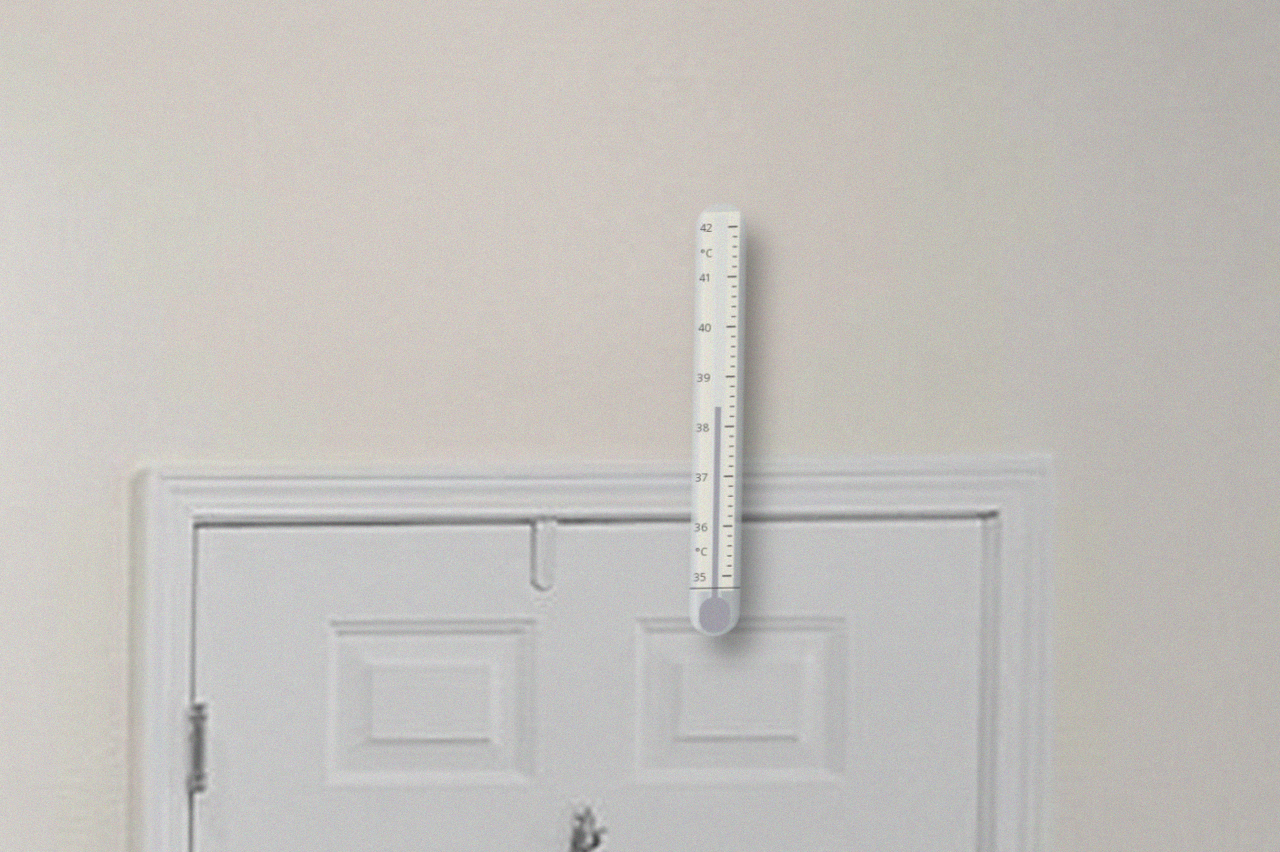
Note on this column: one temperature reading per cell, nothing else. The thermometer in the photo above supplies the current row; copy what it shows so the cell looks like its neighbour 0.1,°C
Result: 38.4,°C
